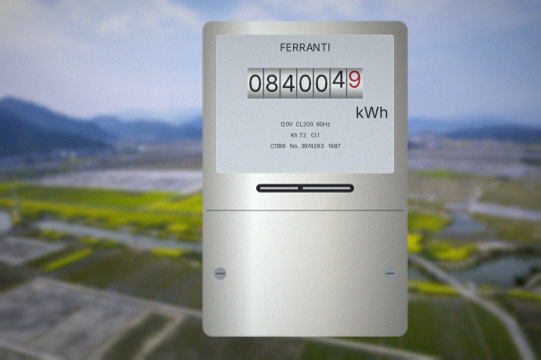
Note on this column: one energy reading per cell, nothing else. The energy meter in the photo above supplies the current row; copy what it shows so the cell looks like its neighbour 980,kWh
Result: 84004.9,kWh
